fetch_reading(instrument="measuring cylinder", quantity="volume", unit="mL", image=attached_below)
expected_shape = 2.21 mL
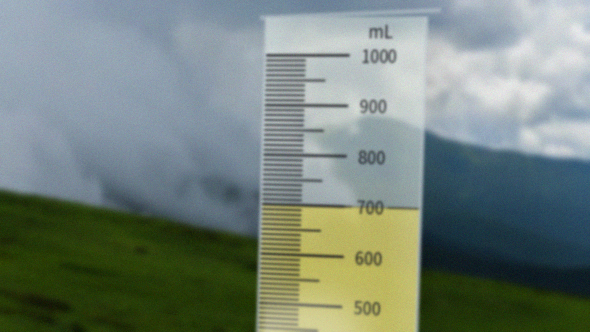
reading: 700 mL
